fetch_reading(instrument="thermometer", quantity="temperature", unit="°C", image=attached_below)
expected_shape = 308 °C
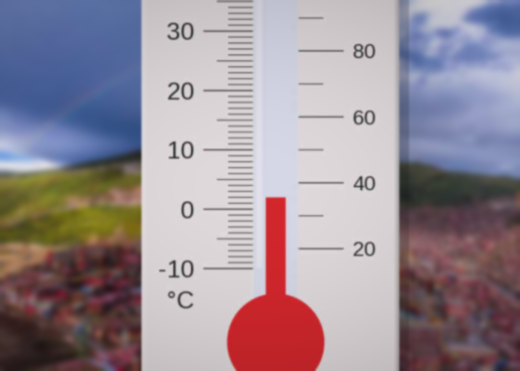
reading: 2 °C
